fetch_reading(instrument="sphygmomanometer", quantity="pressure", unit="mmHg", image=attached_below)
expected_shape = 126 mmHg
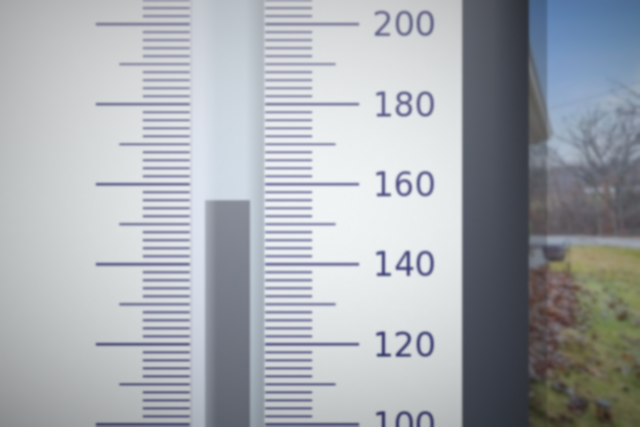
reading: 156 mmHg
